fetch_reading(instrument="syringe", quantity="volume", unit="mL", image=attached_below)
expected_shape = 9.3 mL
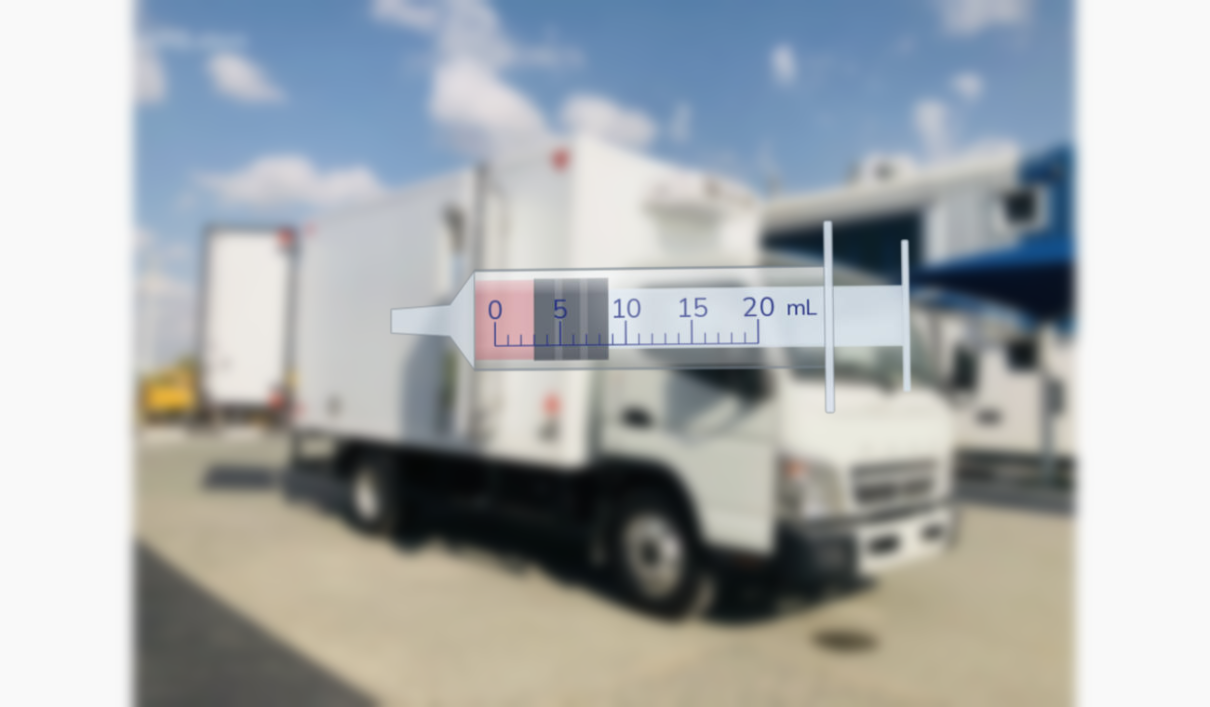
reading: 3 mL
